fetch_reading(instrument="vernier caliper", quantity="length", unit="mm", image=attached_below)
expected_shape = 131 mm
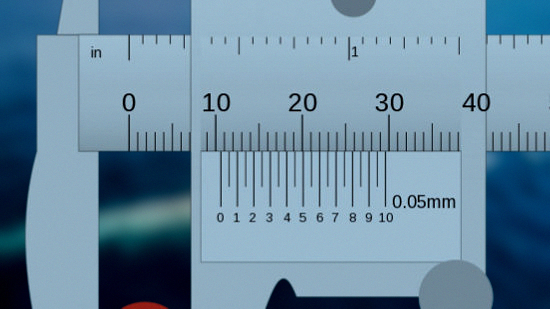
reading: 10.6 mm
